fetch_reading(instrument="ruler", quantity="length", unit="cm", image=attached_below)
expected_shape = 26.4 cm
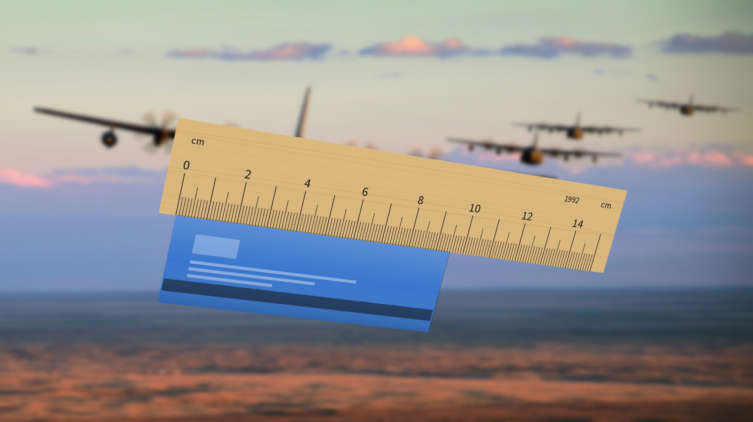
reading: 9.5 cm
